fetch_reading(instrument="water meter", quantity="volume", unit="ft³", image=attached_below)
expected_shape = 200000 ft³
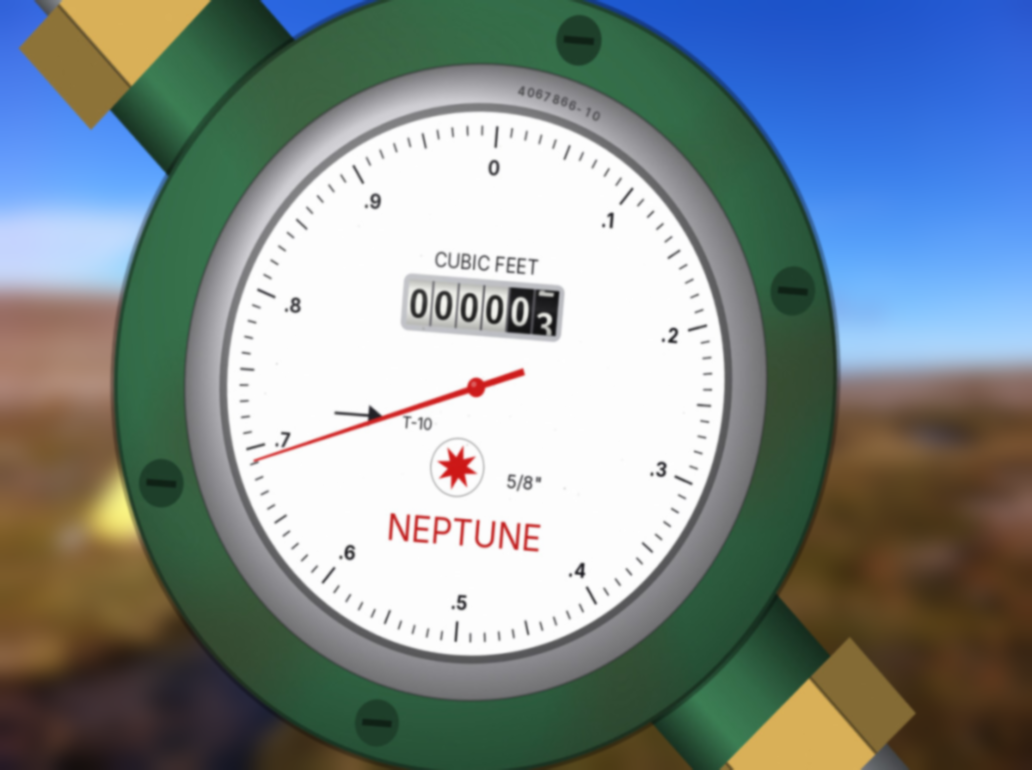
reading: 2.69 ft³
